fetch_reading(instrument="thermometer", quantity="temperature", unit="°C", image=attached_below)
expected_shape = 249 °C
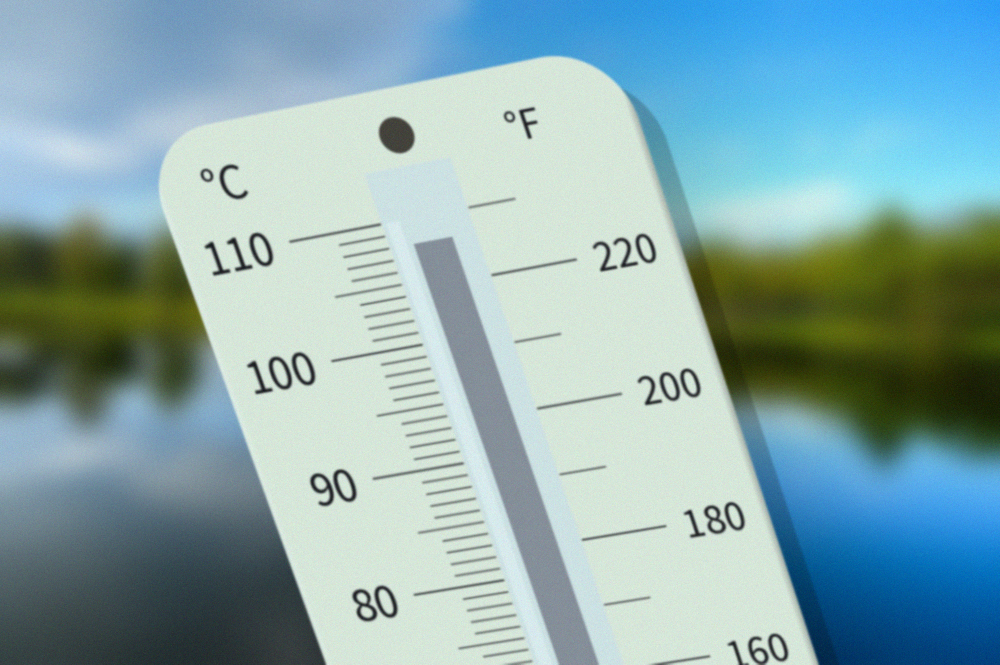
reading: 108 °C
